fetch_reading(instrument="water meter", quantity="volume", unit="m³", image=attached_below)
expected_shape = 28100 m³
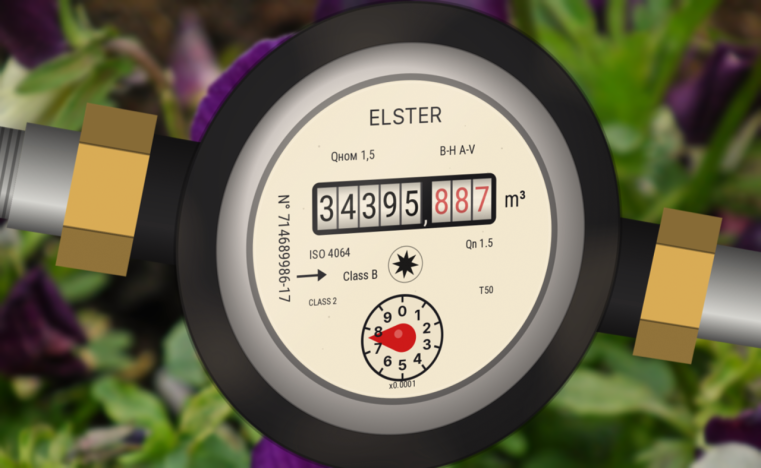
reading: 34395.8877 m³
